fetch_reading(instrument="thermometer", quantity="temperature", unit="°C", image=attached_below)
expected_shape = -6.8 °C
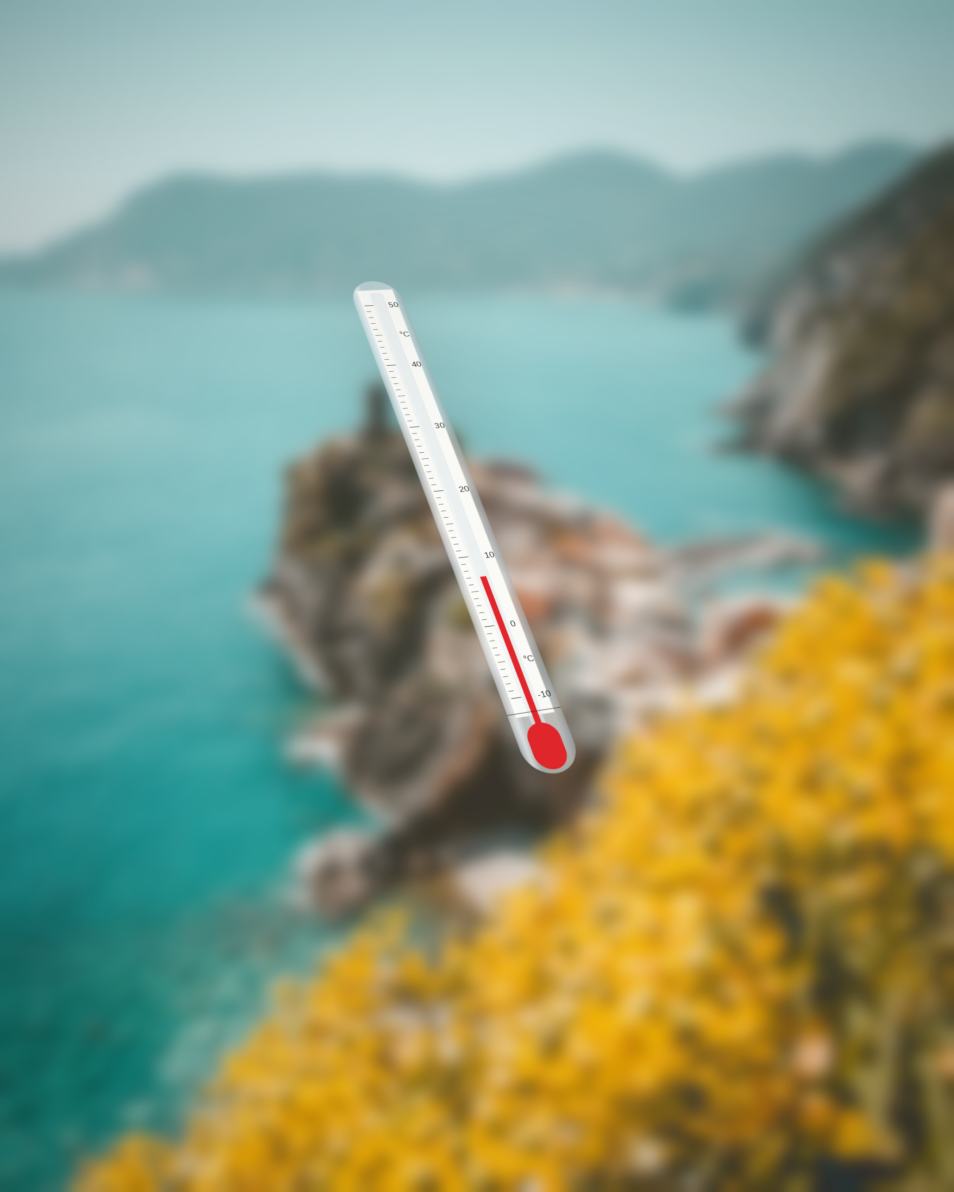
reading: 7 °C
